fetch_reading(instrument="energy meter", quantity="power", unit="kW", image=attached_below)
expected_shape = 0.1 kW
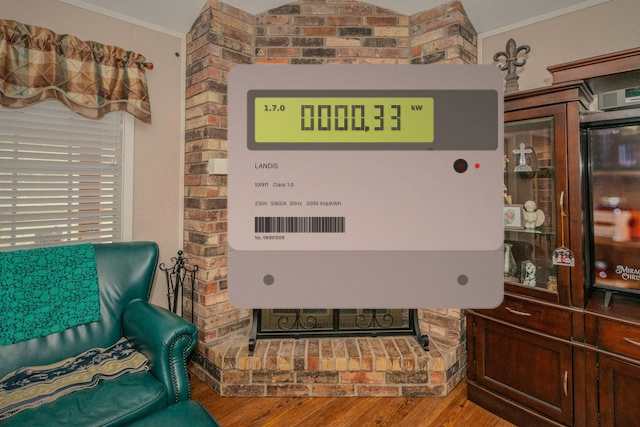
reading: 0.33 kW
